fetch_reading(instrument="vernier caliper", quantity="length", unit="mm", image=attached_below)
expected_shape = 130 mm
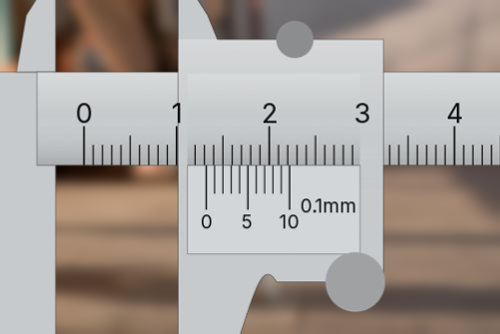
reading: 13.2 mm
